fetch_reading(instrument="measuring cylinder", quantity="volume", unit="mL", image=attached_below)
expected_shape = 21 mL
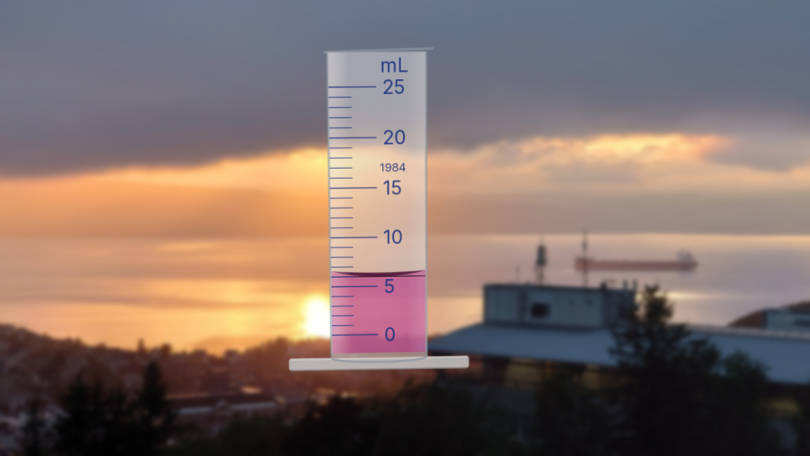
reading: 6 mL
